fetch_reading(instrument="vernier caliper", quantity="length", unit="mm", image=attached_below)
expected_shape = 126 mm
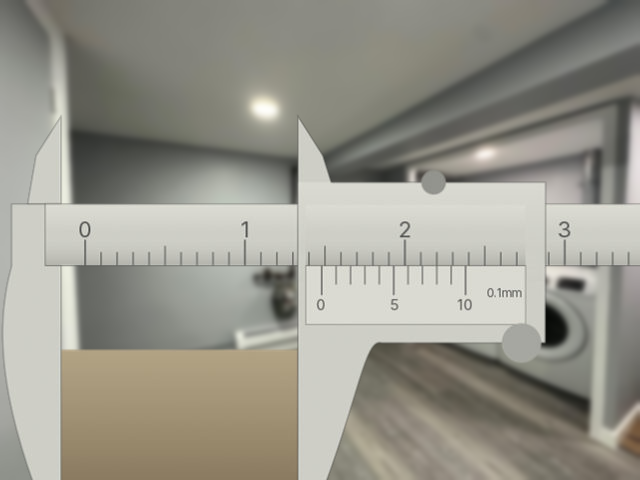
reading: 14.8 mm
